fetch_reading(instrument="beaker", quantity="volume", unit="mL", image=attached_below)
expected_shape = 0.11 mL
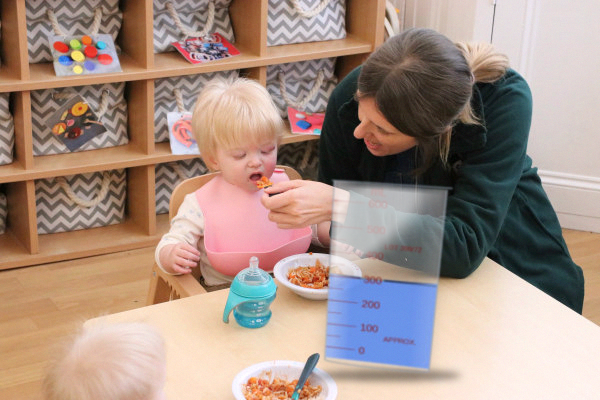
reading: 300 mL
